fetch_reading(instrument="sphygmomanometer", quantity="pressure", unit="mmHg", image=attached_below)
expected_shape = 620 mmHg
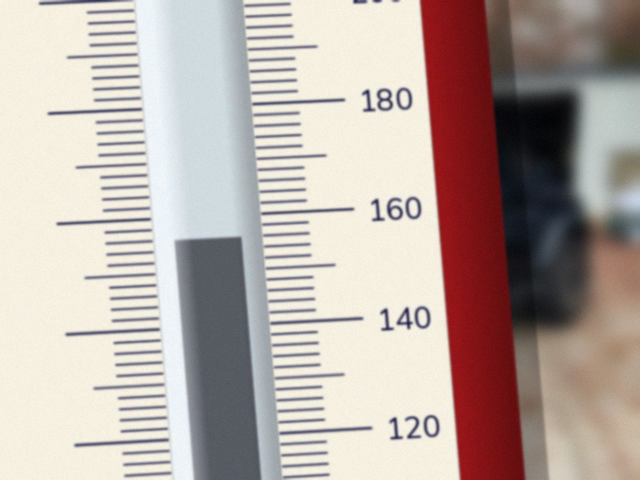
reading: 156 mmHg
